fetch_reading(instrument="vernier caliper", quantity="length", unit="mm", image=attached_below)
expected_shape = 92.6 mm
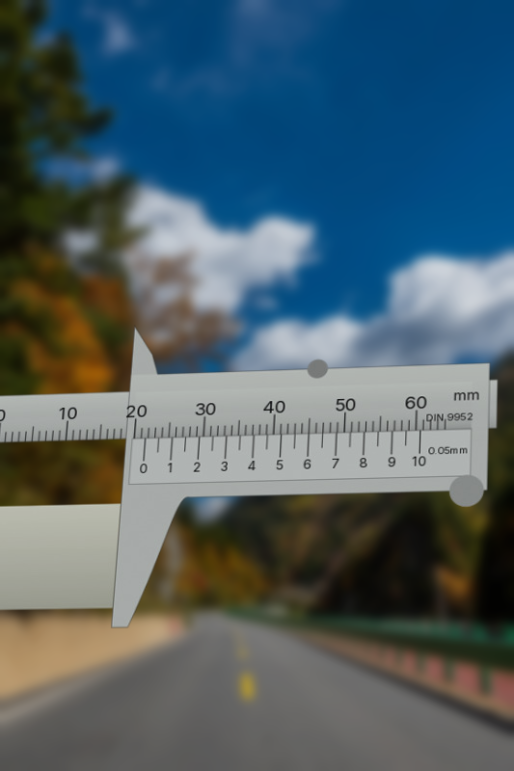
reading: 21.6 mm
